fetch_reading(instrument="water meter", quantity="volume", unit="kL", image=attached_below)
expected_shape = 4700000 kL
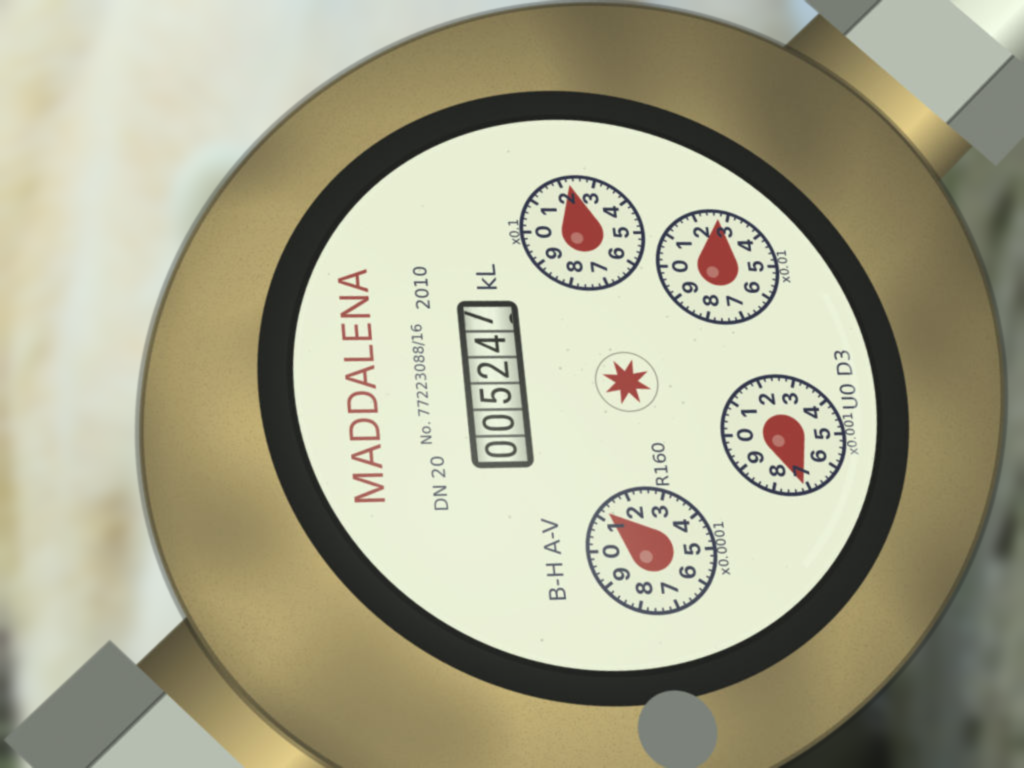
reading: 5247.2271 kL
